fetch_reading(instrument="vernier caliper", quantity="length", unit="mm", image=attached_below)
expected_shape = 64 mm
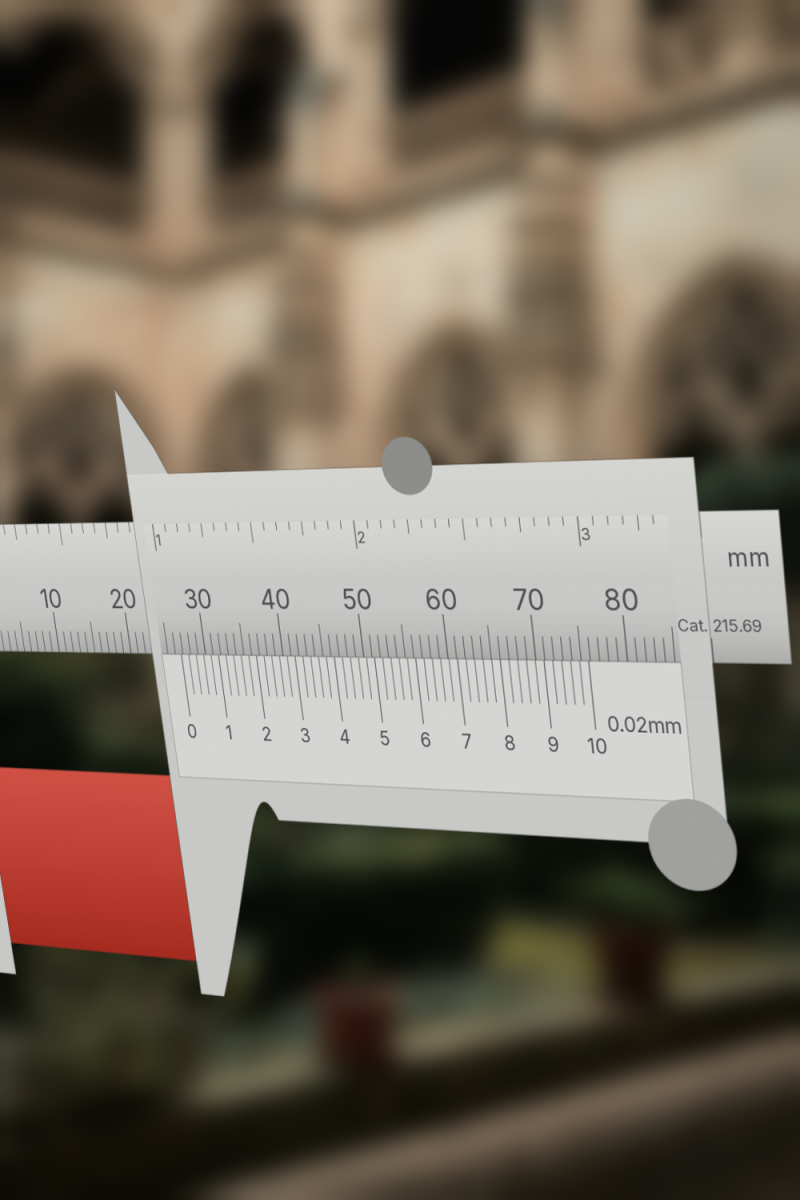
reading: 26.8 mm
